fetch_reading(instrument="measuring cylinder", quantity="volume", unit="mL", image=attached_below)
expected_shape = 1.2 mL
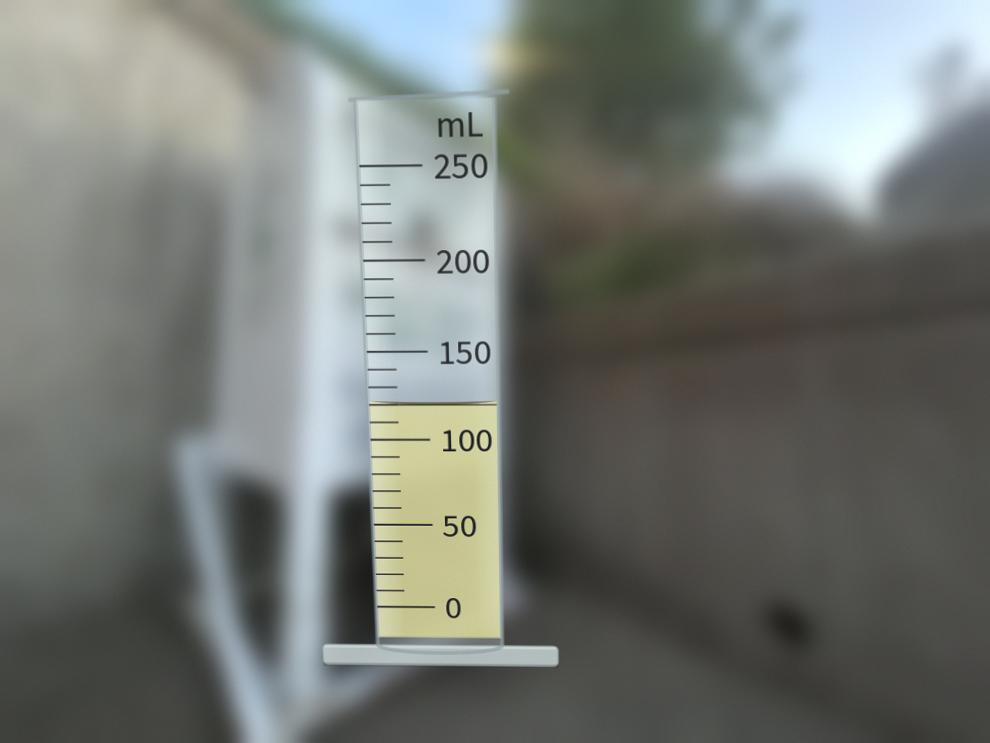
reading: 120 mL
